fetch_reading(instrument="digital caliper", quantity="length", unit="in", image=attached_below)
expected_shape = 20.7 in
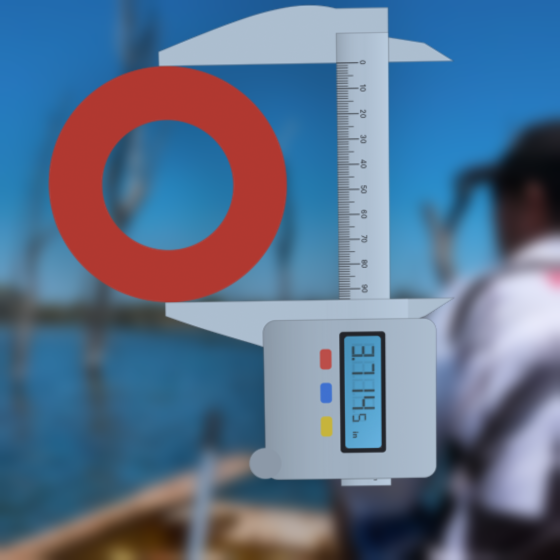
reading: 3.7145 in
